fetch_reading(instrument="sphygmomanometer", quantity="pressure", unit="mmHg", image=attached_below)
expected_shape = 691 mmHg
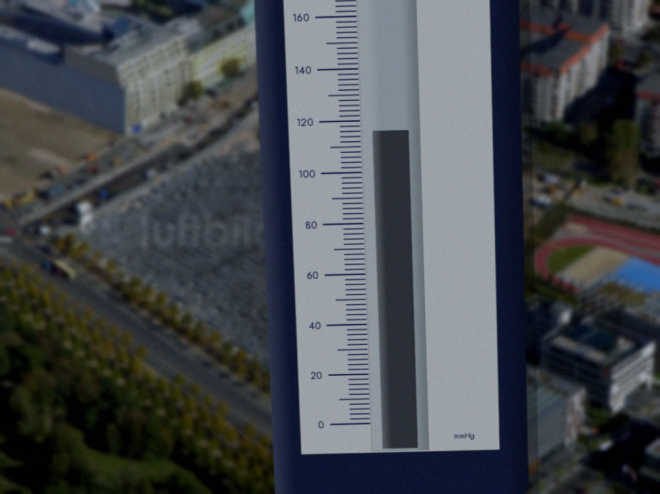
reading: 116 mmHg
